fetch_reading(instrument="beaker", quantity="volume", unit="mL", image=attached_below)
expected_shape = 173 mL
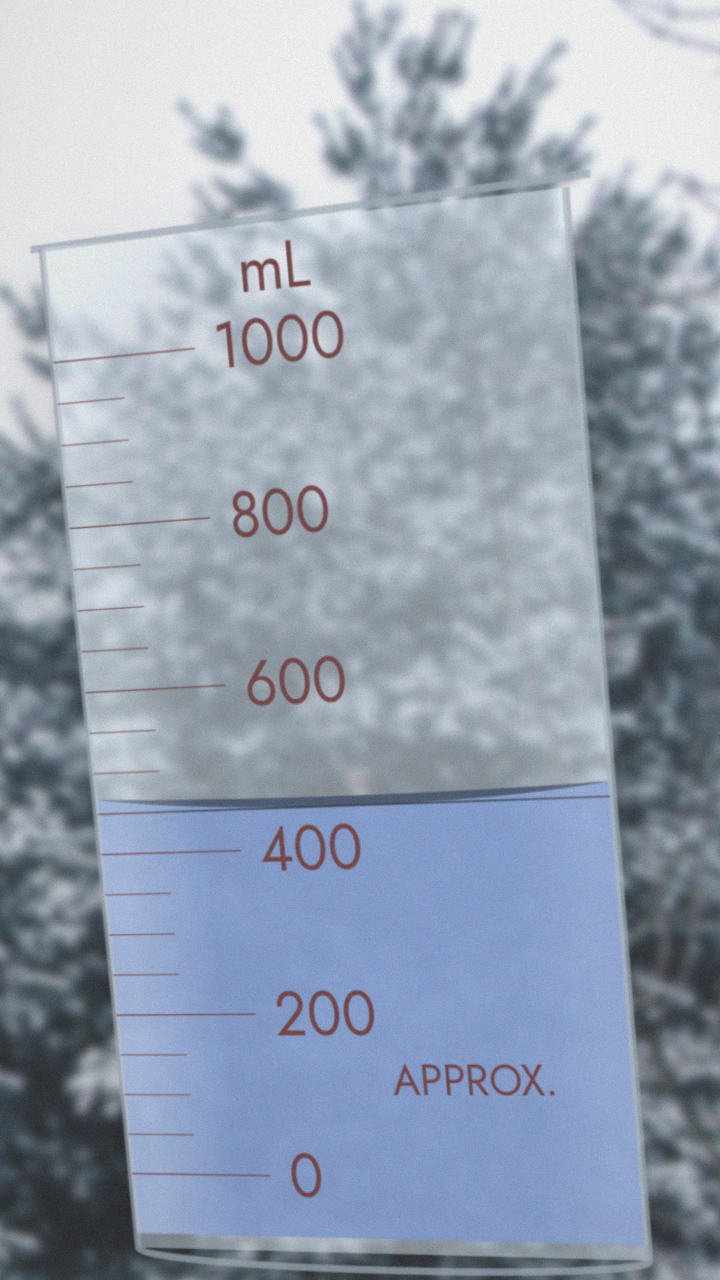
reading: 450 mL
